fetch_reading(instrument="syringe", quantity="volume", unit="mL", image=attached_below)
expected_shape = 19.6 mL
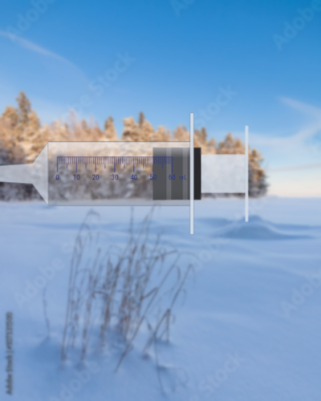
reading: 50 mL
